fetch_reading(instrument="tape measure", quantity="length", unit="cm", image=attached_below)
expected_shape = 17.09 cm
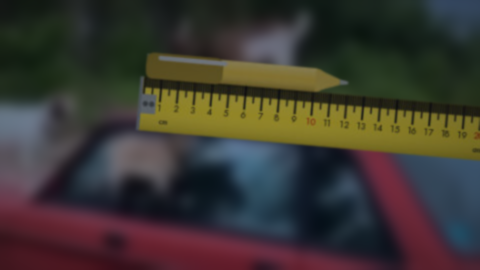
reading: 12 cm
